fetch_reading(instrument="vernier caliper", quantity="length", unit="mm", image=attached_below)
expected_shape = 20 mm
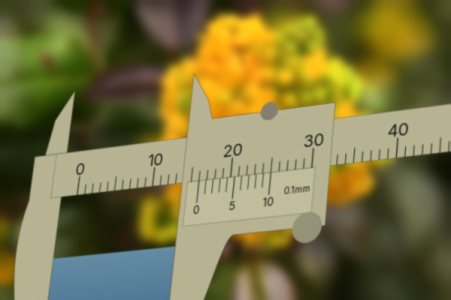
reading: 16.0 mm
